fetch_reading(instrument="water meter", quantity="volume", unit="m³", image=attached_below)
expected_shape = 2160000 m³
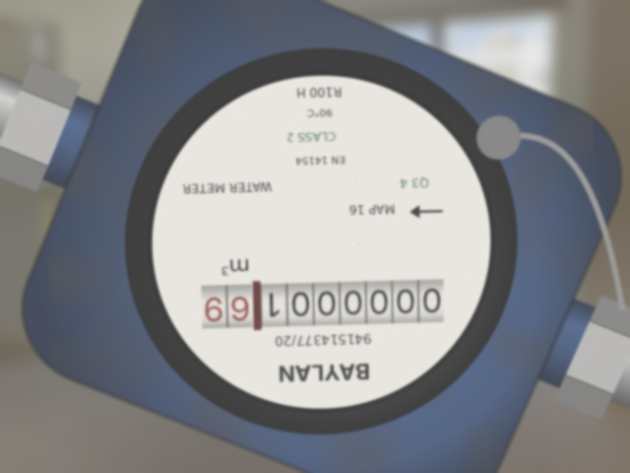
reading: 1.69 m³
